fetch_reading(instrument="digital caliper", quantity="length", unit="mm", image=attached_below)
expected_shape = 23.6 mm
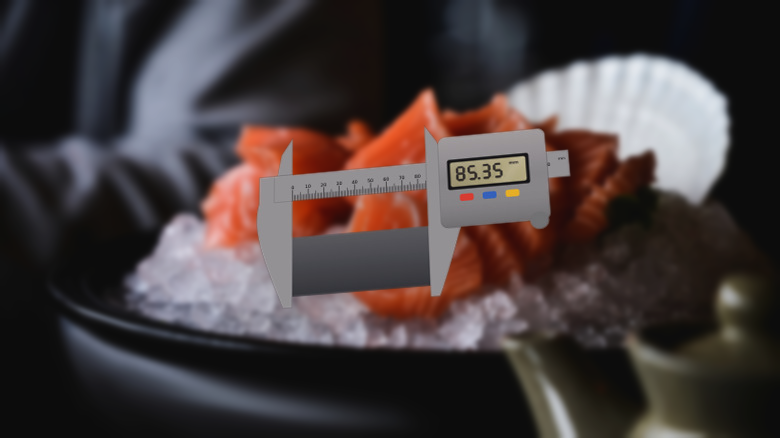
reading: 85.35 mm
